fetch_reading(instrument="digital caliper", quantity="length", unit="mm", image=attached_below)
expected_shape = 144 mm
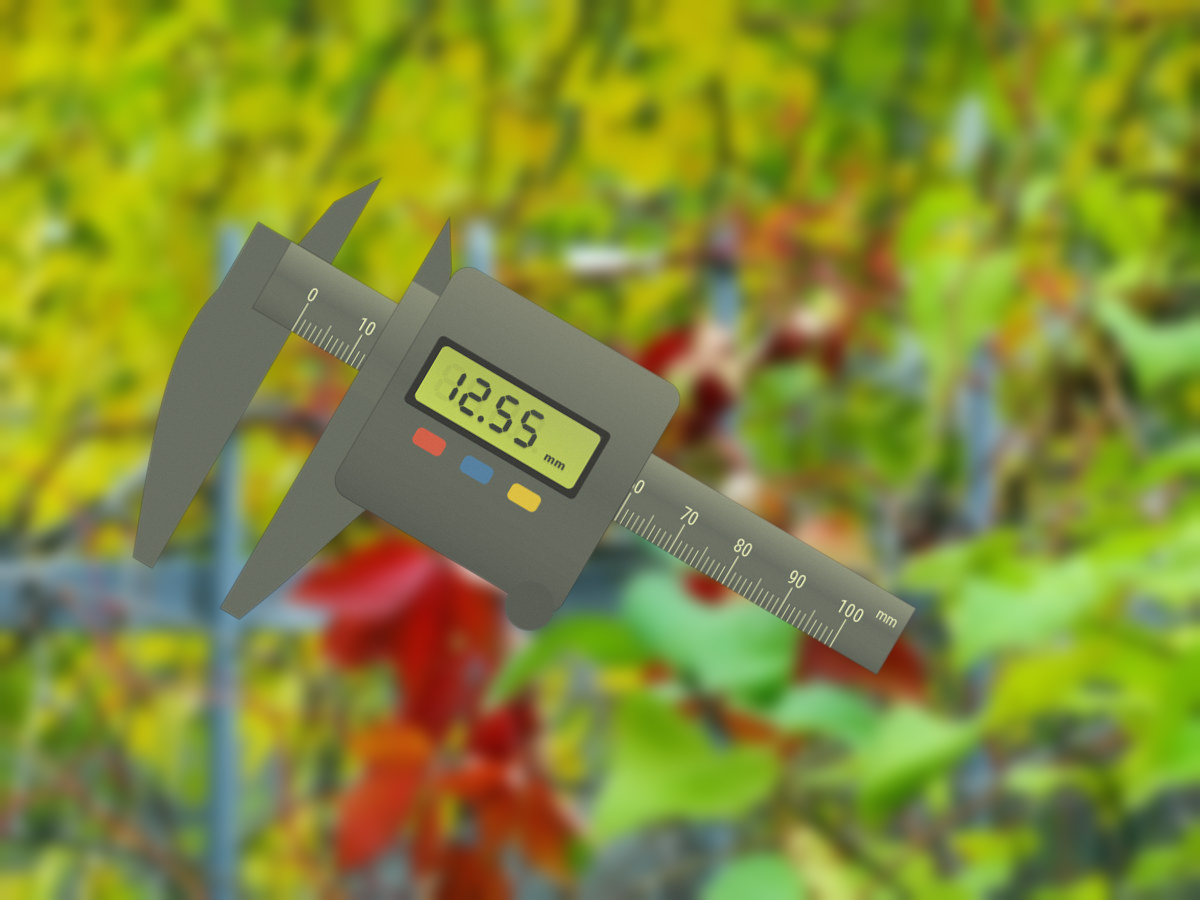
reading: 12.55 mm
